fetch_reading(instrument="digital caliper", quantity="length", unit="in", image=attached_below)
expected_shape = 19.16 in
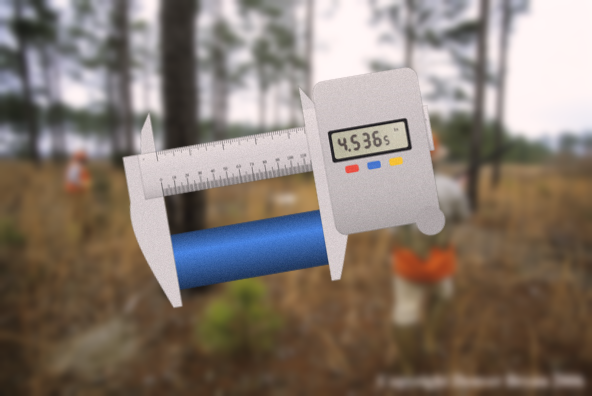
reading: 4.5365 in
